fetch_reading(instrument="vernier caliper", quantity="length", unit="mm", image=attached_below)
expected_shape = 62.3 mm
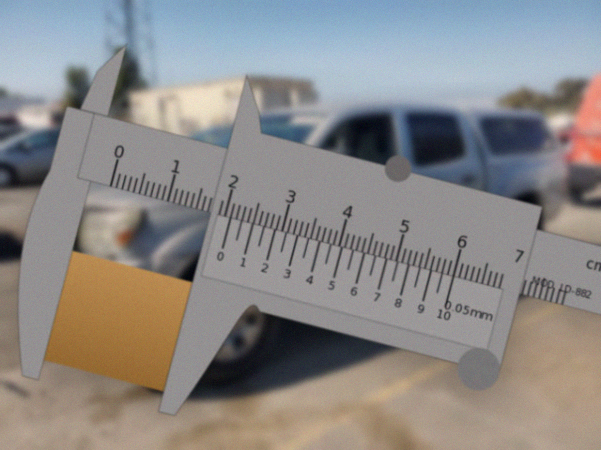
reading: 21.0 mm
